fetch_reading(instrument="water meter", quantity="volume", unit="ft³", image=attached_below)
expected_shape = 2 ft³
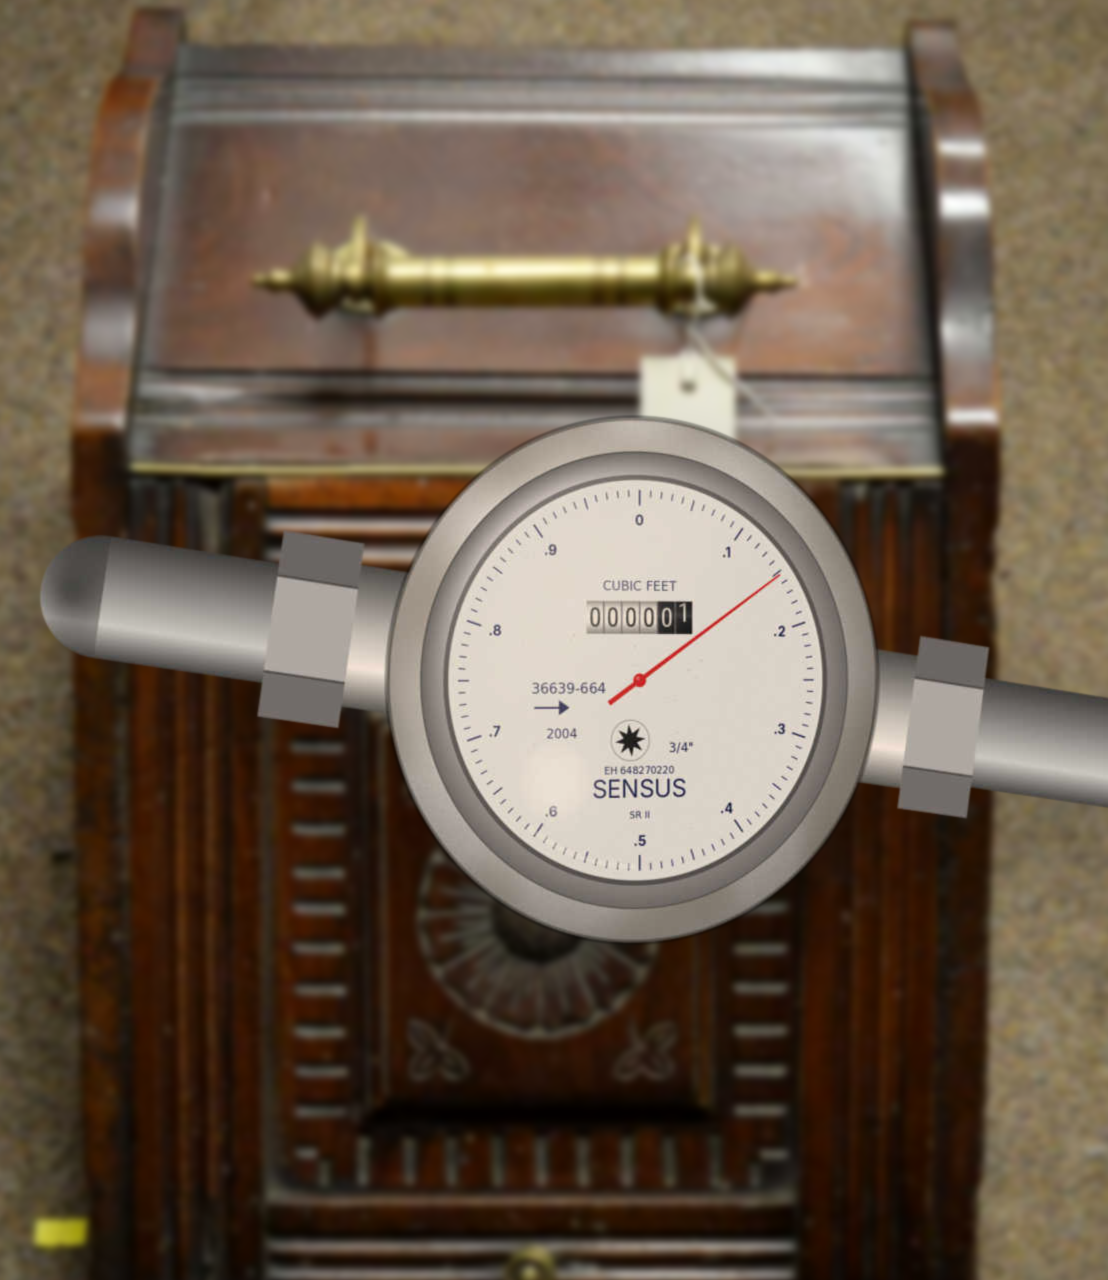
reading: 1.15 ft³
